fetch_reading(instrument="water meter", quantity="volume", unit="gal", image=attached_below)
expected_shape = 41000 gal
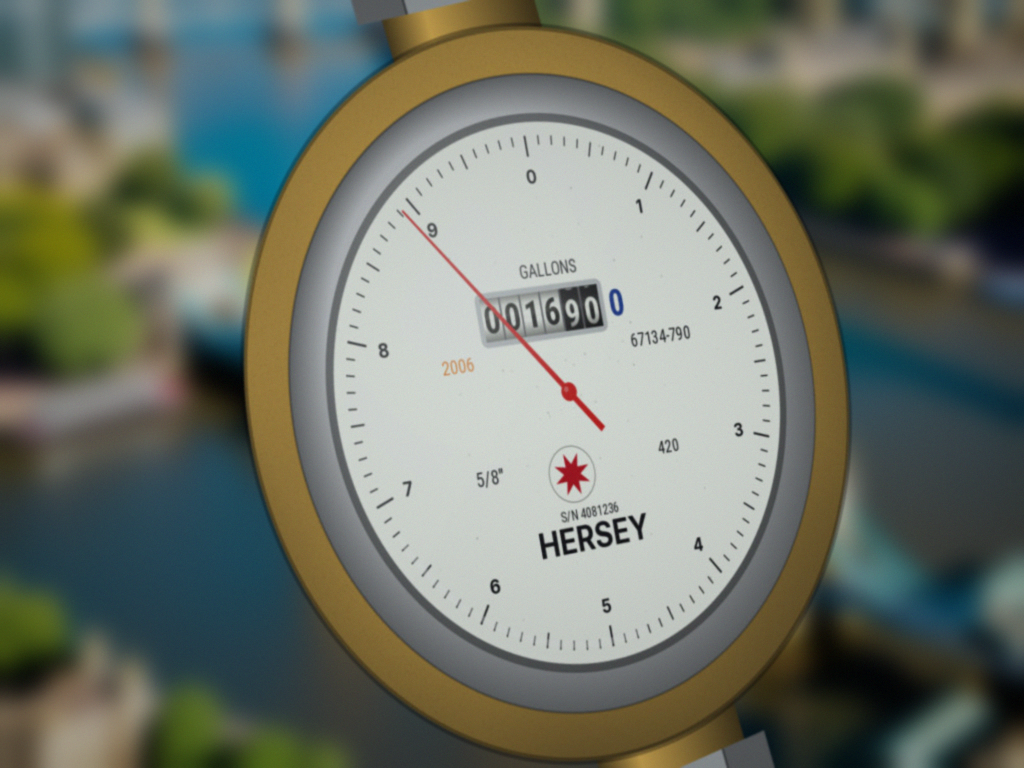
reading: 16898.9 gal
